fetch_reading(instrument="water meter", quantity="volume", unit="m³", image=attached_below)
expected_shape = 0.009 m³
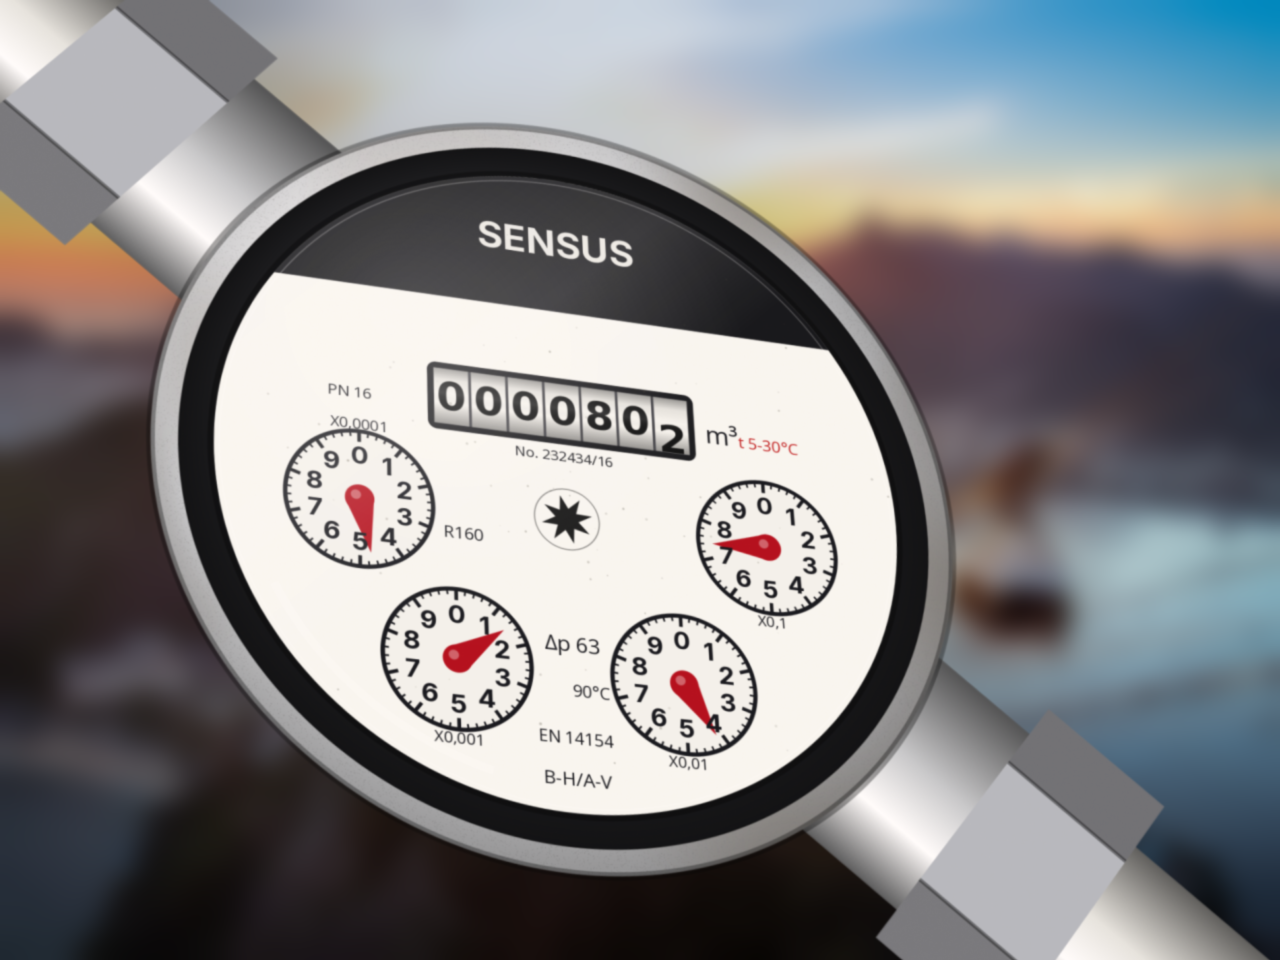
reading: 801.7414 m³
